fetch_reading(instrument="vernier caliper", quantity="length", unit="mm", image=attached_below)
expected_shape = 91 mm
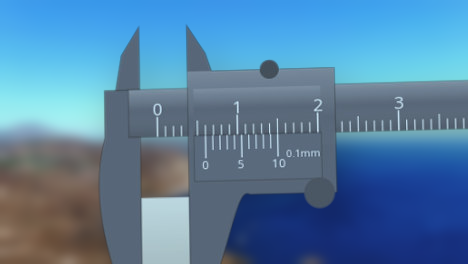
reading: 6.0 mm
